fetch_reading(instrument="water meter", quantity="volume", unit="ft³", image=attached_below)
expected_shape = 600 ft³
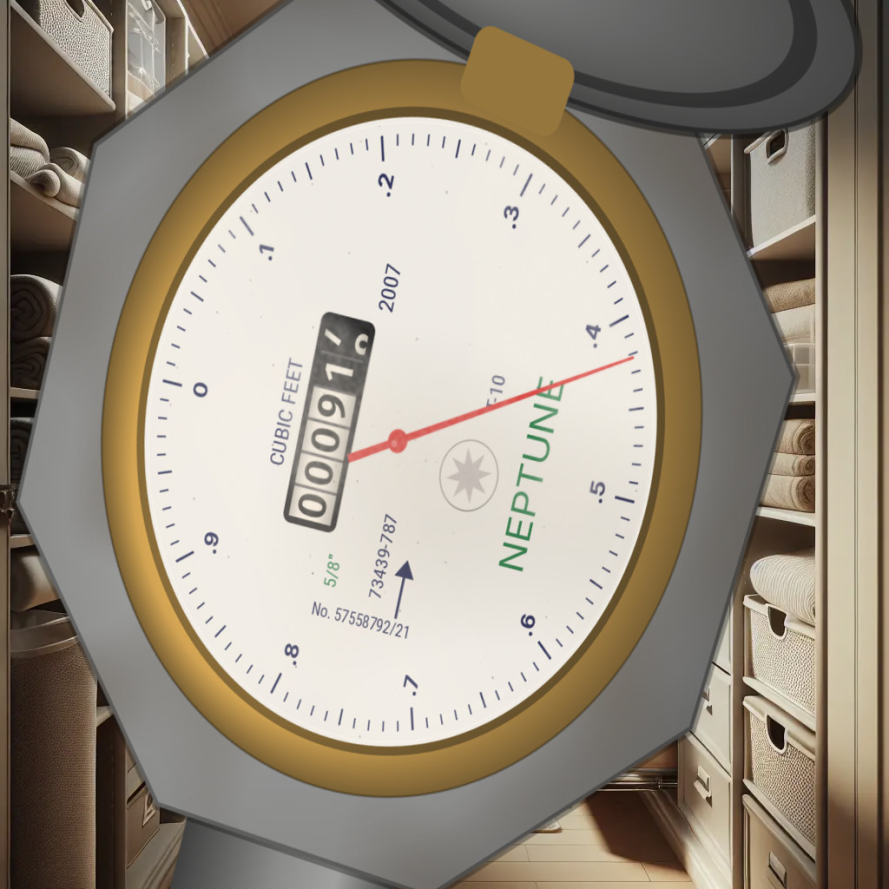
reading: 917.42 ft³
